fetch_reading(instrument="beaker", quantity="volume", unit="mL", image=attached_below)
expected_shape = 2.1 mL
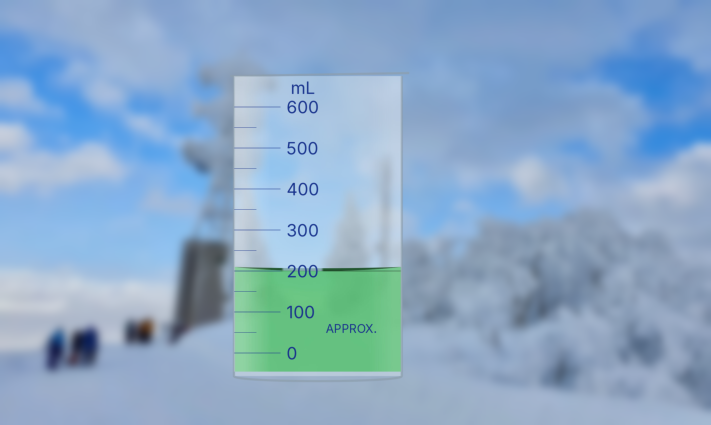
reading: 200 mL
